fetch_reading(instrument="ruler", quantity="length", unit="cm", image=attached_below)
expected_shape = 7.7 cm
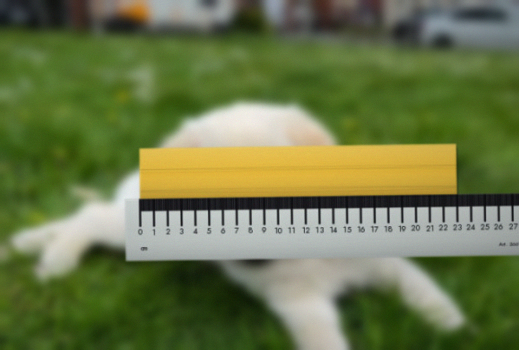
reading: 23 cm
